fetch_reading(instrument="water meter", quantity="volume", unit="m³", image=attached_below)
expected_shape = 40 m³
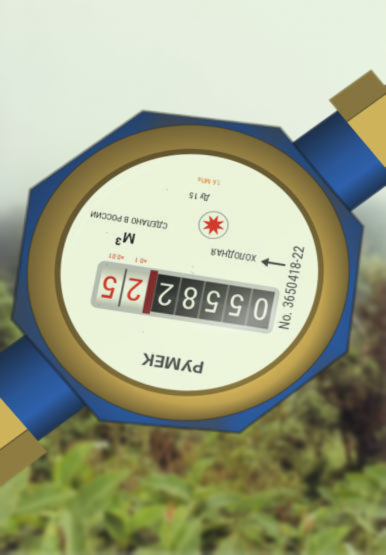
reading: 5582.25 m³
